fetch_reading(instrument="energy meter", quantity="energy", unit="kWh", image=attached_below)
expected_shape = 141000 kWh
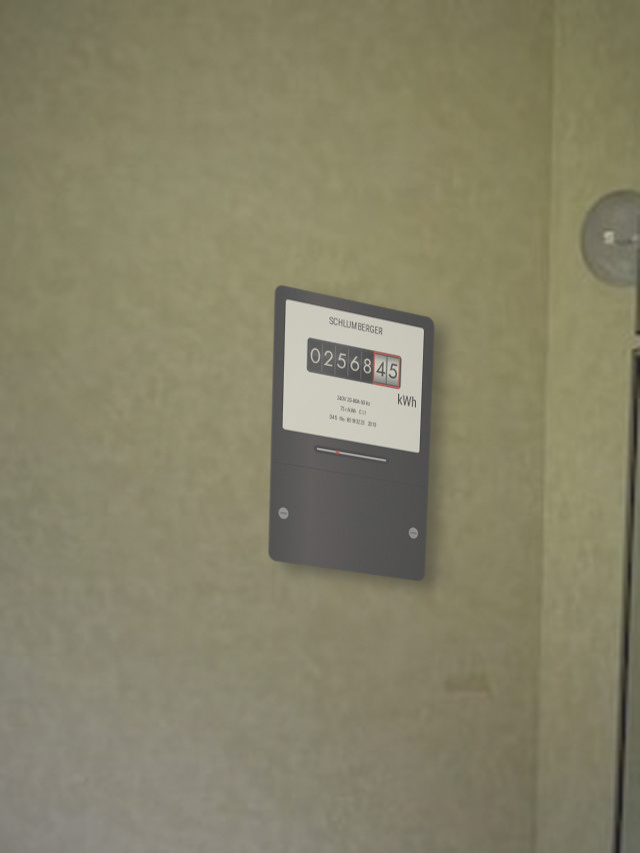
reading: 2568.45 kWh
